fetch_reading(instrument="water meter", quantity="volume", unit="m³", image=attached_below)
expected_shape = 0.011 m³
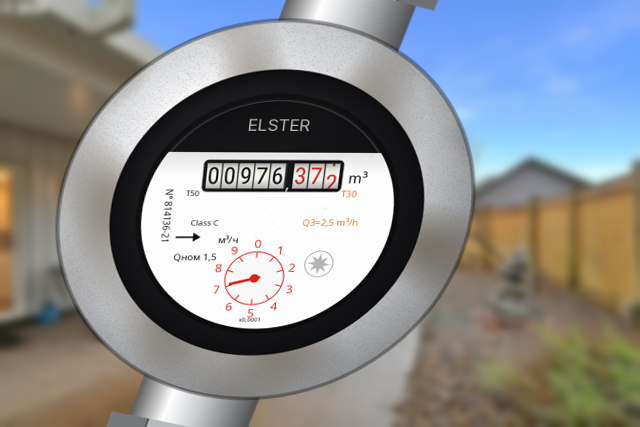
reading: 976.3717 m³
